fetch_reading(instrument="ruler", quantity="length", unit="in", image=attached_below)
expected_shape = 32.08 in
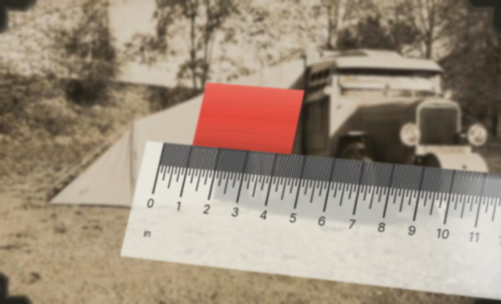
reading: 3.5 in
